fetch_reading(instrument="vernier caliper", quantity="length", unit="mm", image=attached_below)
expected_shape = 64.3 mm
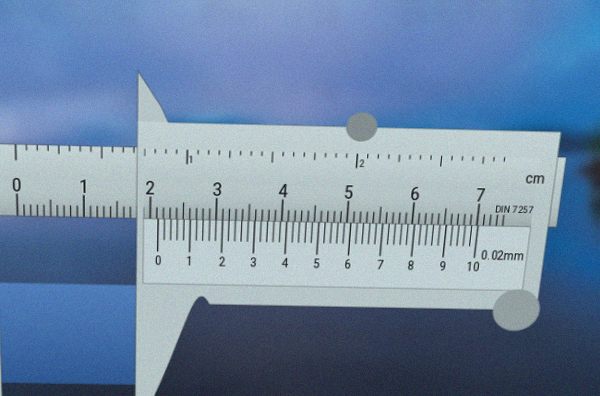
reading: 21.2 mm
